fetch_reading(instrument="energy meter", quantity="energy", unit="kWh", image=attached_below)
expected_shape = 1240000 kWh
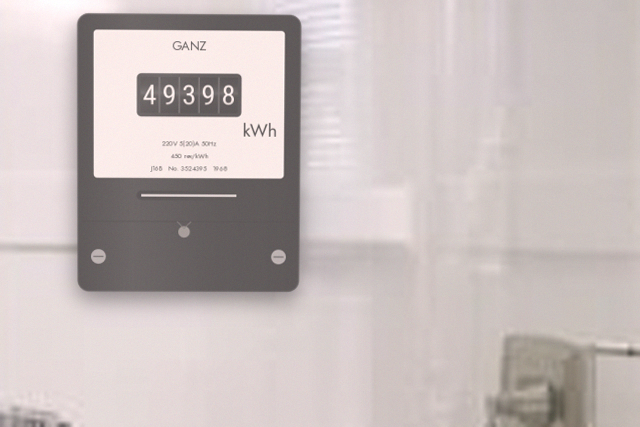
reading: 49398 kWh
